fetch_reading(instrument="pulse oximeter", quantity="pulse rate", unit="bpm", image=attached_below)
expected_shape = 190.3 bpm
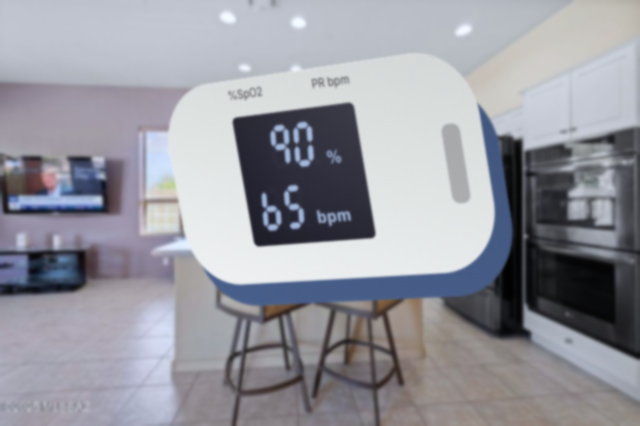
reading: 65 bpm
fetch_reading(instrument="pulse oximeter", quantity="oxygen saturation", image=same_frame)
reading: 90 %
